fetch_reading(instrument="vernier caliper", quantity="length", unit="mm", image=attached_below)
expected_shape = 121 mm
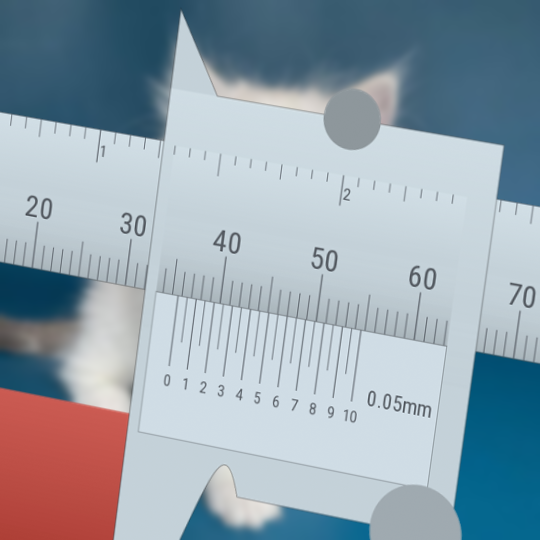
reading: 35.6 mm
